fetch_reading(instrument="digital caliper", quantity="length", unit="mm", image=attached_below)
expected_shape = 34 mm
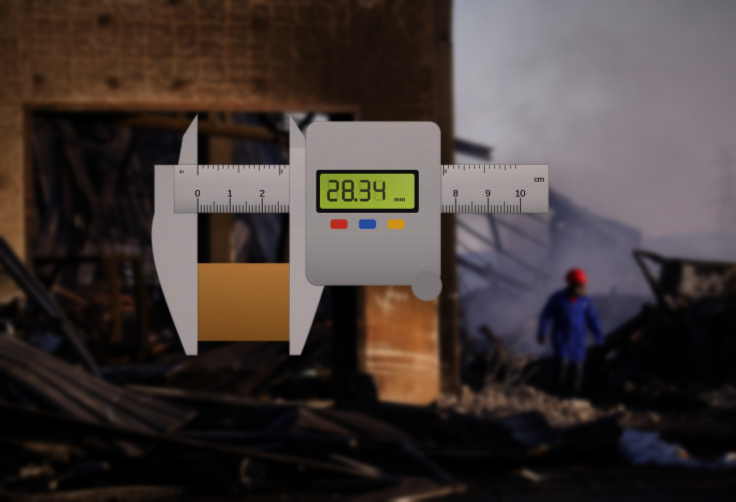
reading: 28.34 mm
